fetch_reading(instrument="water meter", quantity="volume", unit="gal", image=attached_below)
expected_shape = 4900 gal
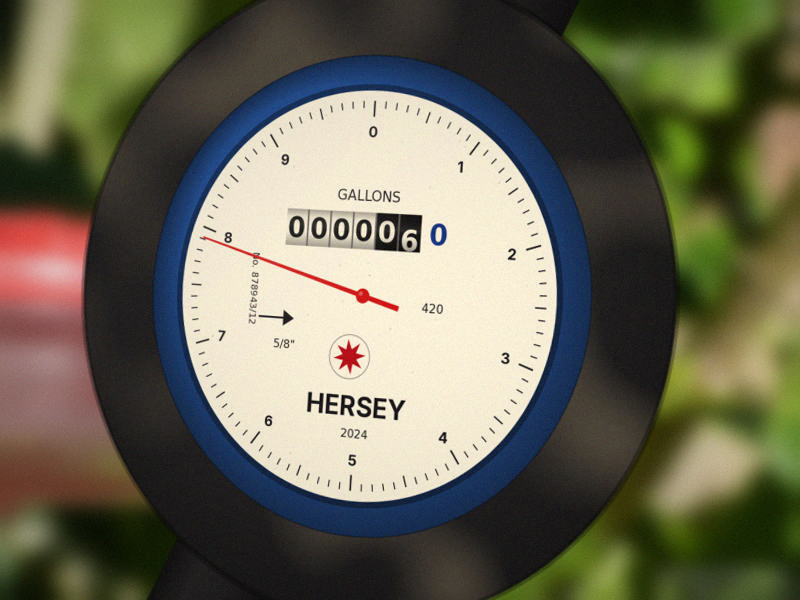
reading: 57.9 gal
